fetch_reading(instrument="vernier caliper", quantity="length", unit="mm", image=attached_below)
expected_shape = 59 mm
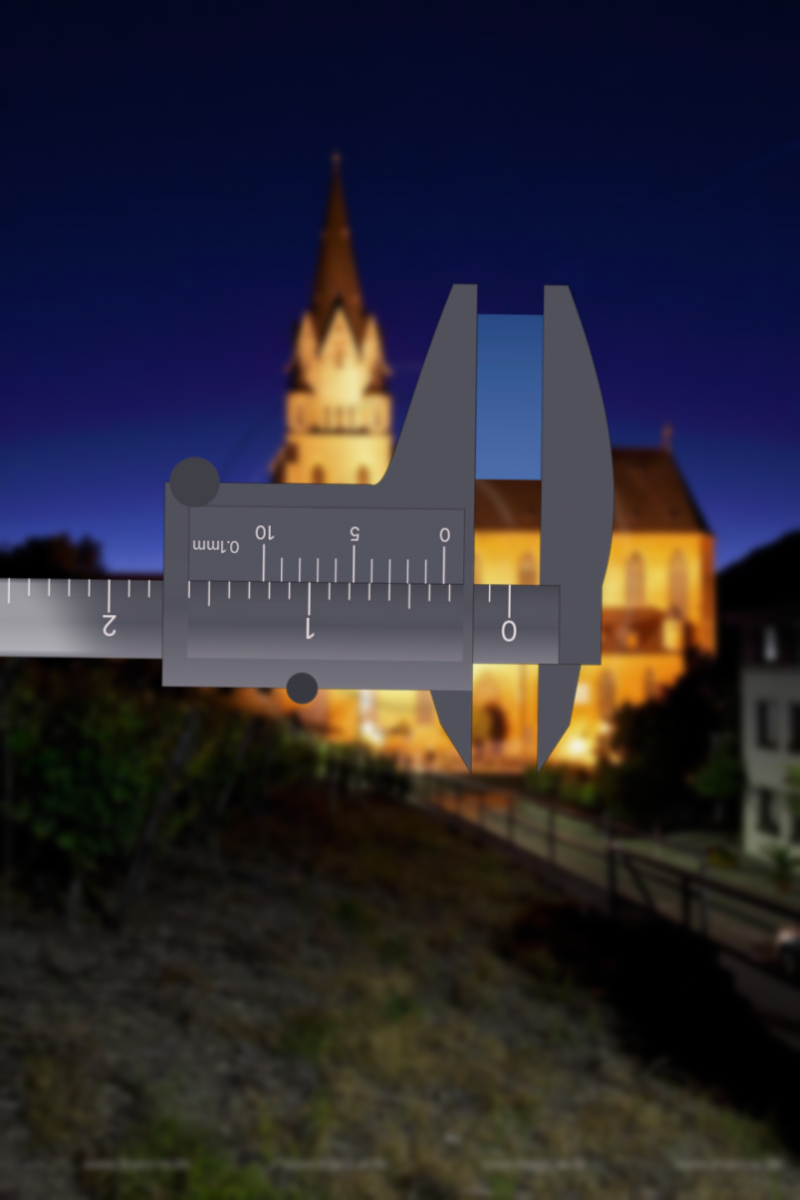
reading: 3.3 mm
